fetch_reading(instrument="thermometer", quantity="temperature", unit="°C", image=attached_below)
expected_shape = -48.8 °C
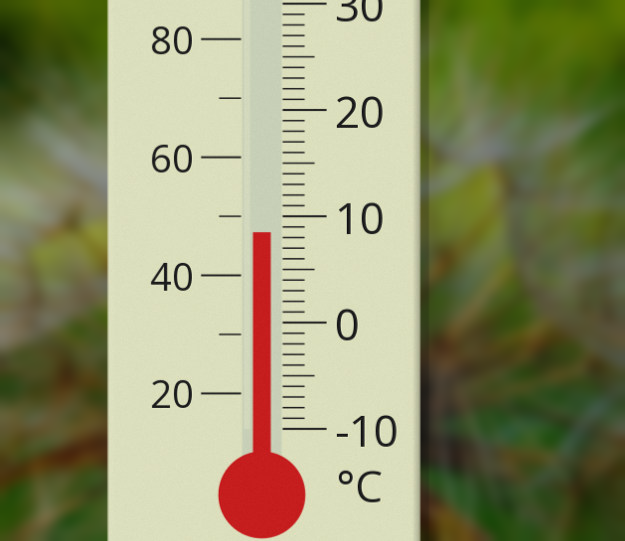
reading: 8.5 °C
